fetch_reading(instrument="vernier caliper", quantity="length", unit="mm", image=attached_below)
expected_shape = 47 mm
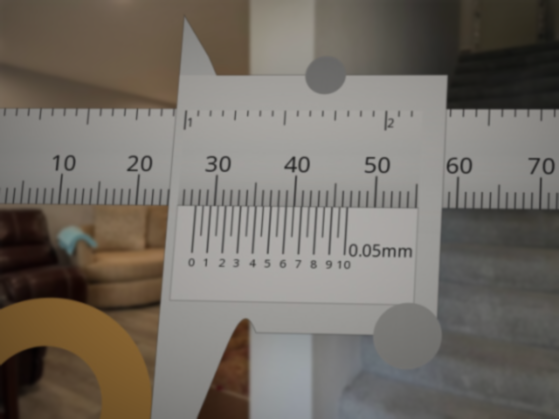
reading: 27.6 mm
